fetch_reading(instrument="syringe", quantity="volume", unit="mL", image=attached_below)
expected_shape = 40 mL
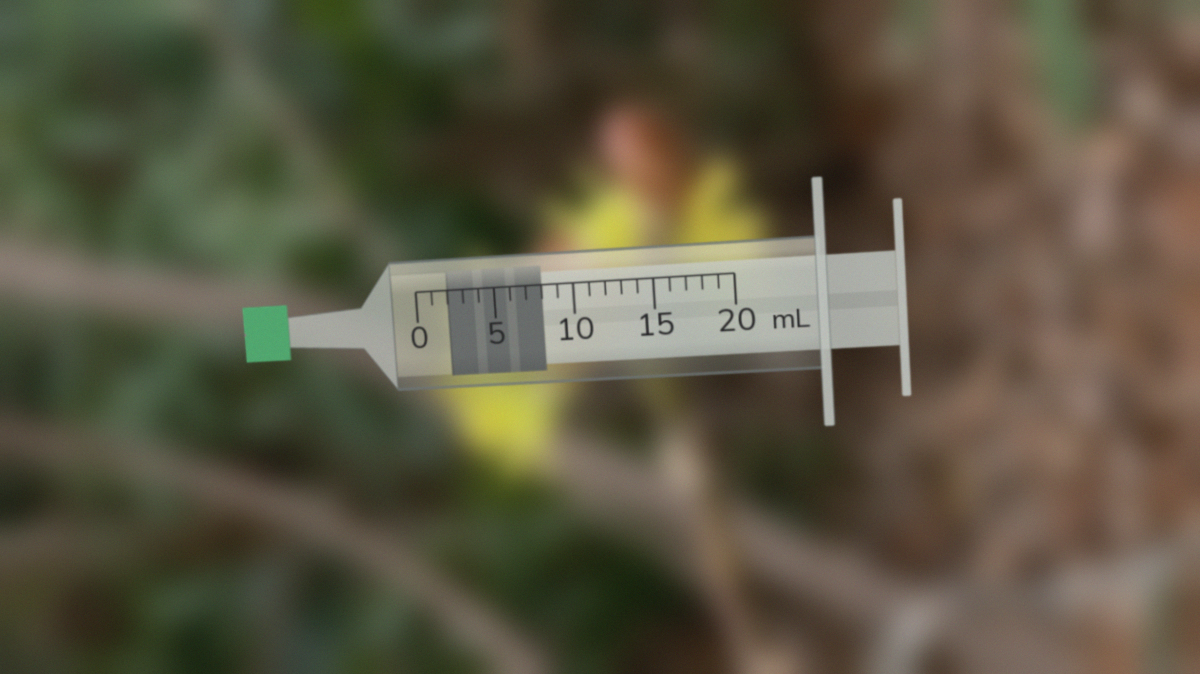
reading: 2 mL
